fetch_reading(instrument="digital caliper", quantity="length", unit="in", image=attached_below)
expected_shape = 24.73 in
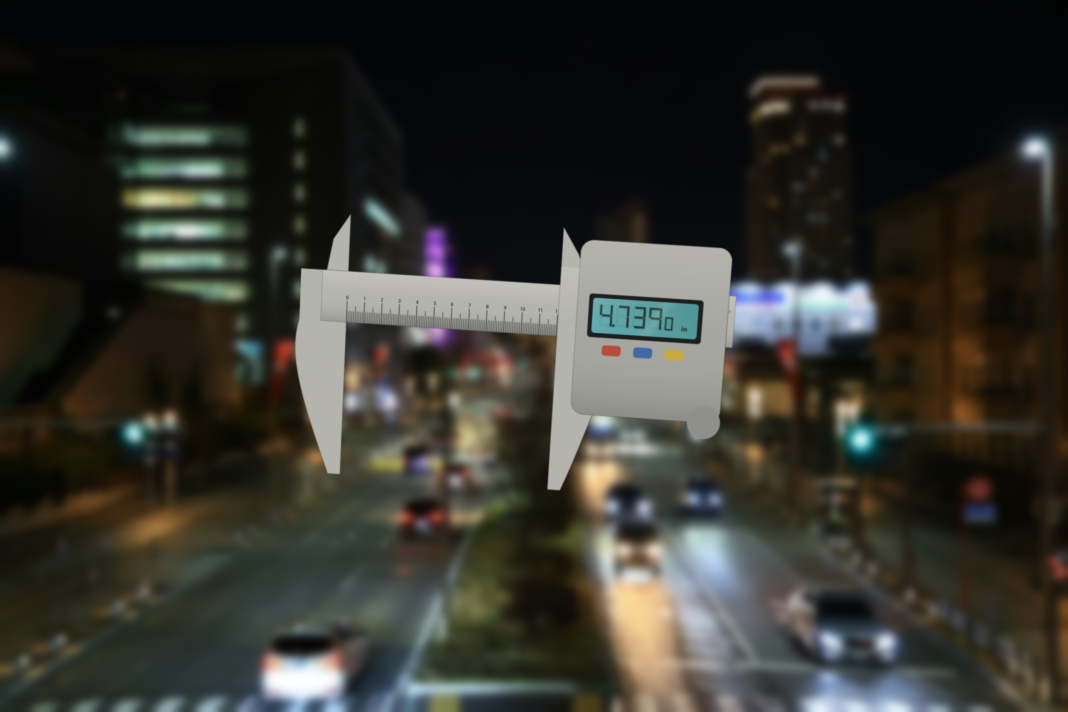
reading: 4.7390 in
